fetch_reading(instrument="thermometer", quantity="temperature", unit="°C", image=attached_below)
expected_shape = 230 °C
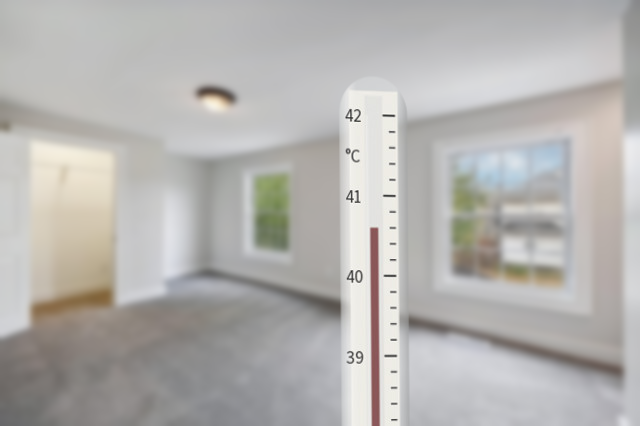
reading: 40.6 °C
